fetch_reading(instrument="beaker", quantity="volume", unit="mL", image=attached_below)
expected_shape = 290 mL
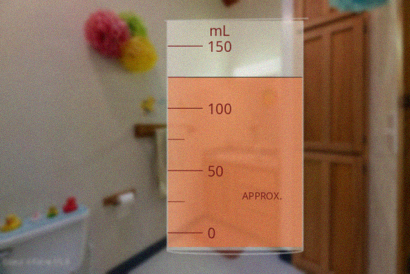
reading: 125 mL
